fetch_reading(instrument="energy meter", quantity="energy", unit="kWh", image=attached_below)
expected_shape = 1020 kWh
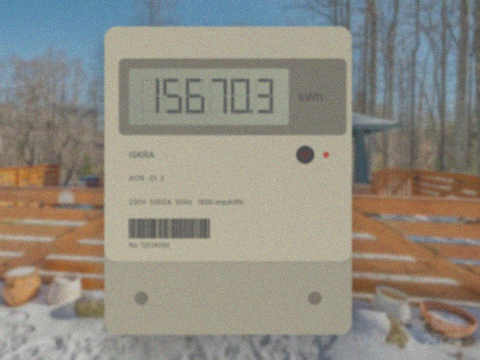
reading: 15670.3 kWh
